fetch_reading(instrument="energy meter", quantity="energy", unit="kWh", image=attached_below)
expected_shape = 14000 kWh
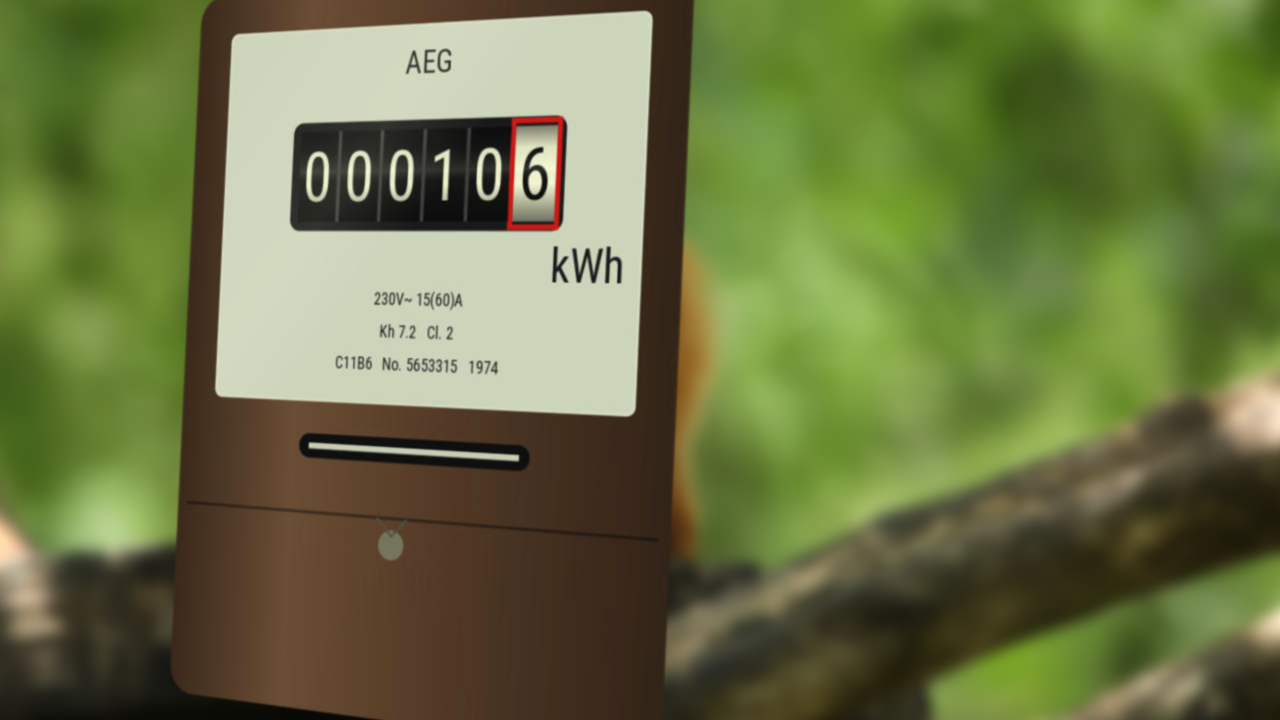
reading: 10.6 kWh
